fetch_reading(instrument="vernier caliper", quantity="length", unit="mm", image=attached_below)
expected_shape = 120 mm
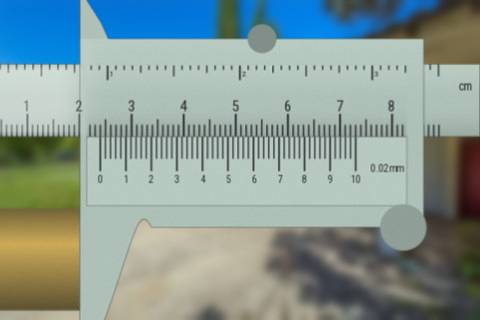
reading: 24.0 mm
